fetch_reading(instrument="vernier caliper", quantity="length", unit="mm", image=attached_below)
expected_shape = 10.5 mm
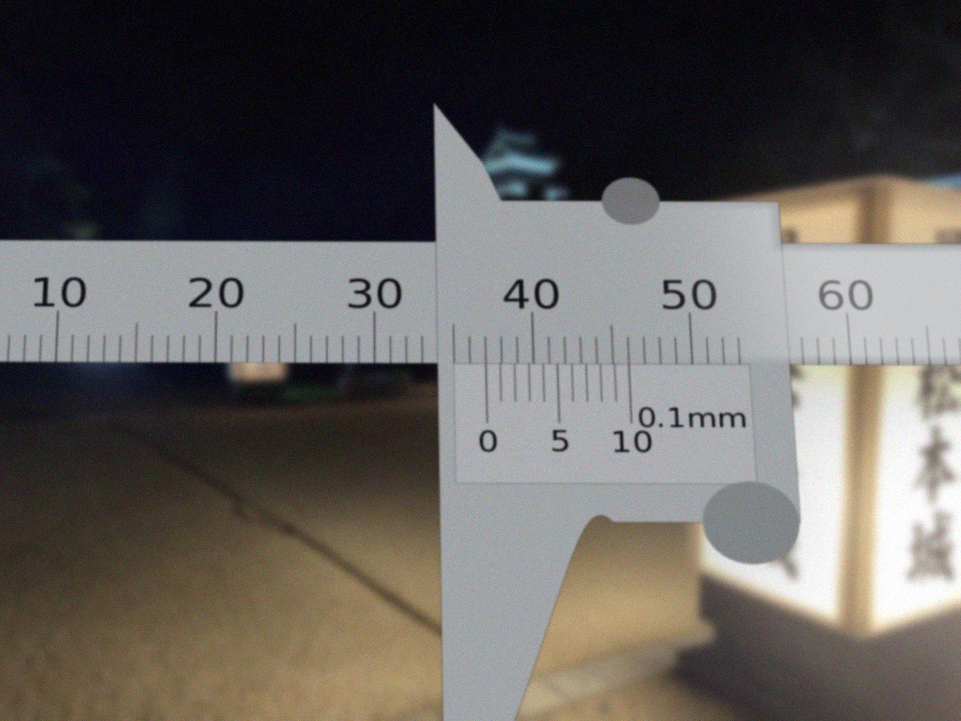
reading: 37.0 mm
